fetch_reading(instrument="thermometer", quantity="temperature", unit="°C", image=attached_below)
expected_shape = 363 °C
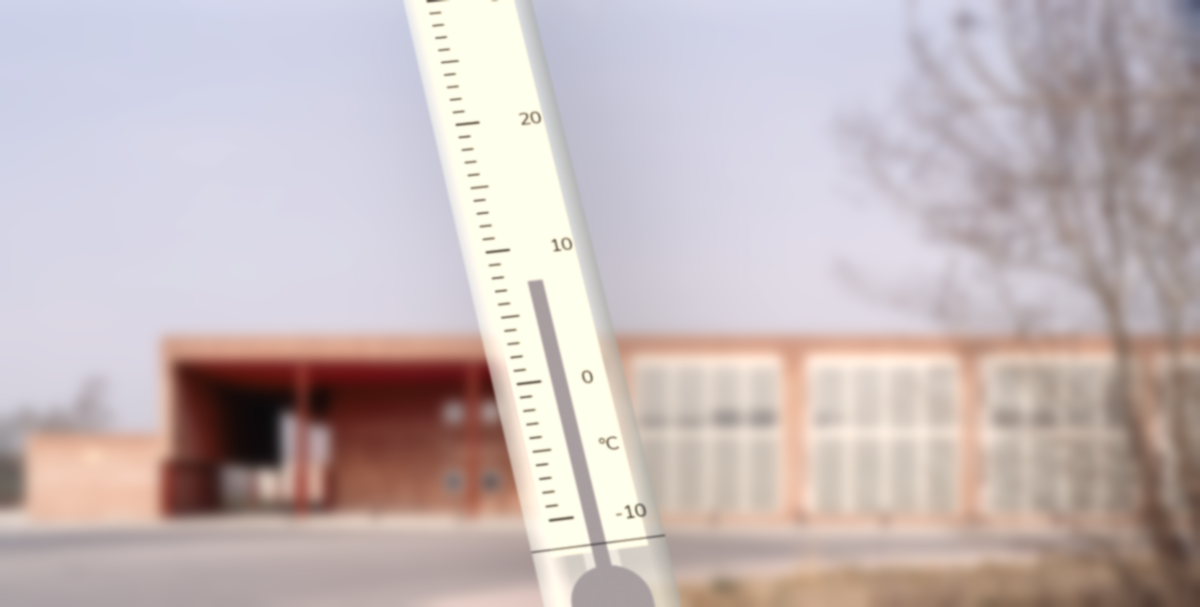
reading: 7.5 °C
